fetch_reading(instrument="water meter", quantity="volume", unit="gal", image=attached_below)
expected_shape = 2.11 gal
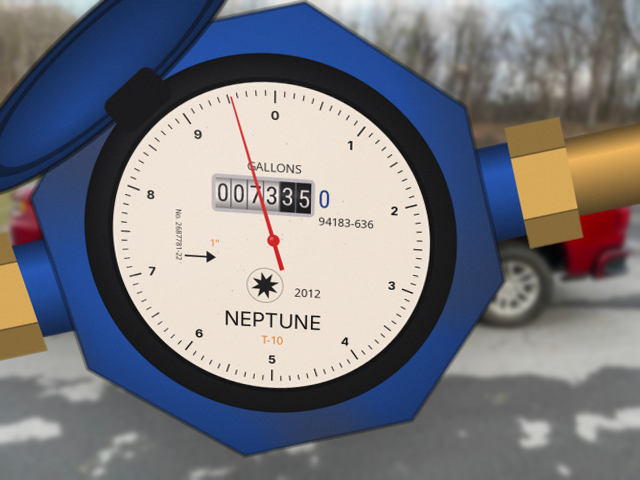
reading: 73349.5 gal
